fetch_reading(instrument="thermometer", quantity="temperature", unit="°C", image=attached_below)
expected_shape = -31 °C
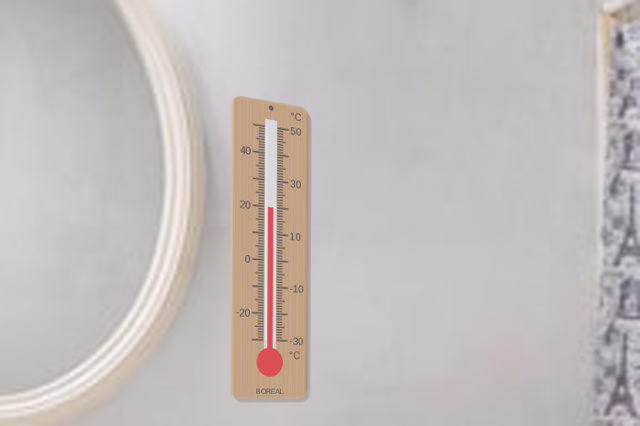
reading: 20 °C
